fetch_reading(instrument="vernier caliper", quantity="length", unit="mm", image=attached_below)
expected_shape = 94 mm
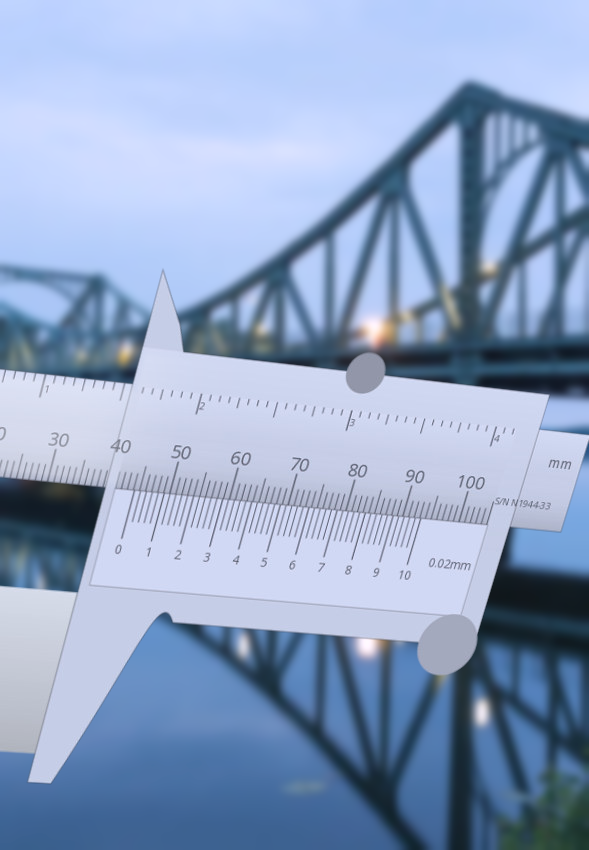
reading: 44.2 mm
